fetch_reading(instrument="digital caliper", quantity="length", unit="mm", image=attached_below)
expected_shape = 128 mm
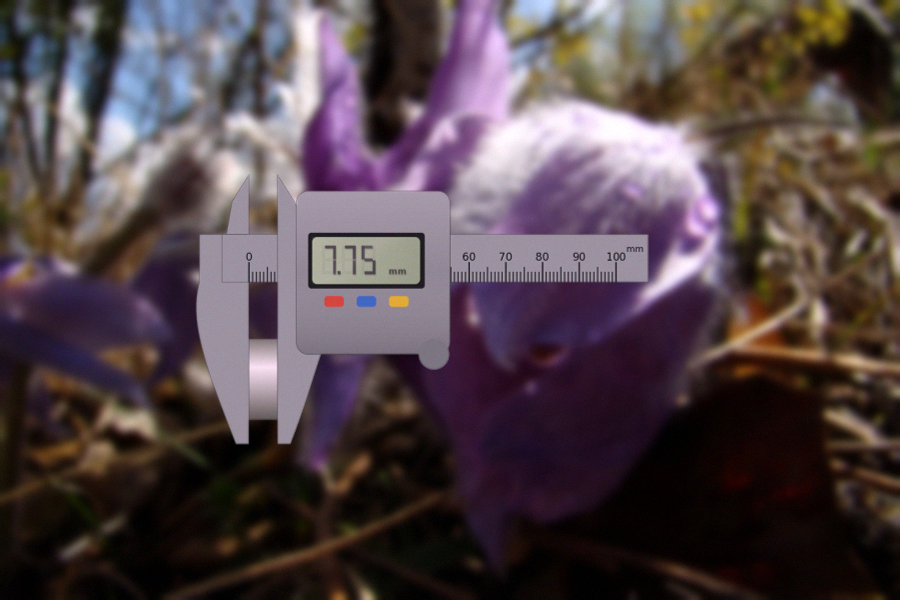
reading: 7.75 mm
